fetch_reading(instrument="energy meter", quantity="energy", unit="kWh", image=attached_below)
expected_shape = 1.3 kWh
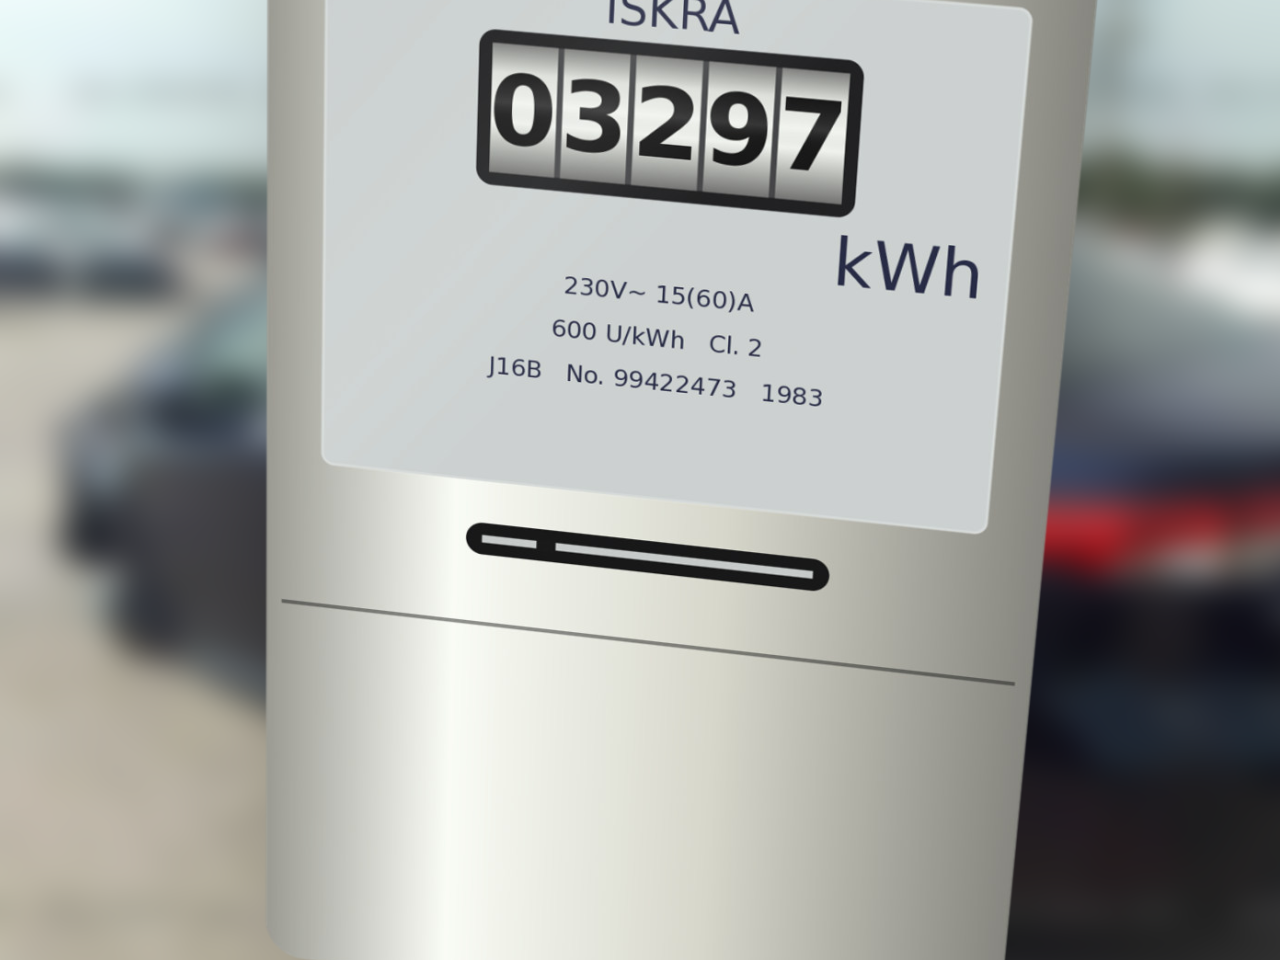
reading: 3297 kWh
